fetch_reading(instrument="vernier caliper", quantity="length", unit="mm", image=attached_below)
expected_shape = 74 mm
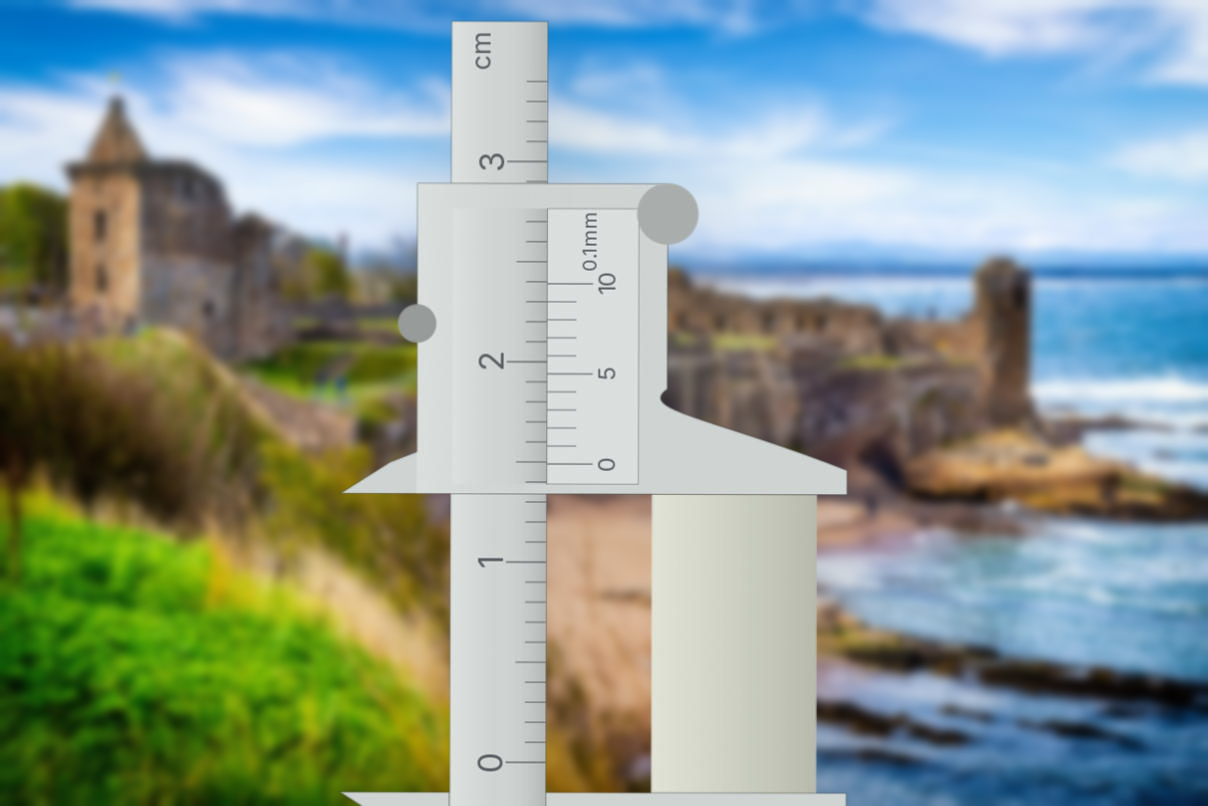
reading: 14.9 mm
